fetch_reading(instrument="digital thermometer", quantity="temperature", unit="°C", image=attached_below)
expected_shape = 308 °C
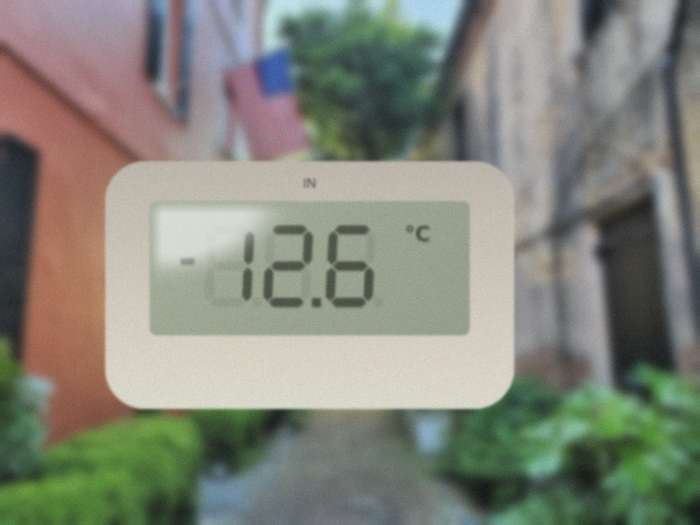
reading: -12.6 °C
